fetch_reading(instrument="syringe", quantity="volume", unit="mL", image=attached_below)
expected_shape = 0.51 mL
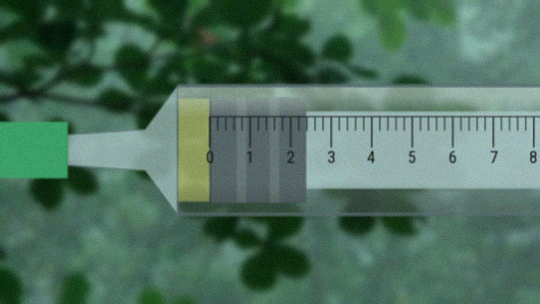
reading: 0 mL
